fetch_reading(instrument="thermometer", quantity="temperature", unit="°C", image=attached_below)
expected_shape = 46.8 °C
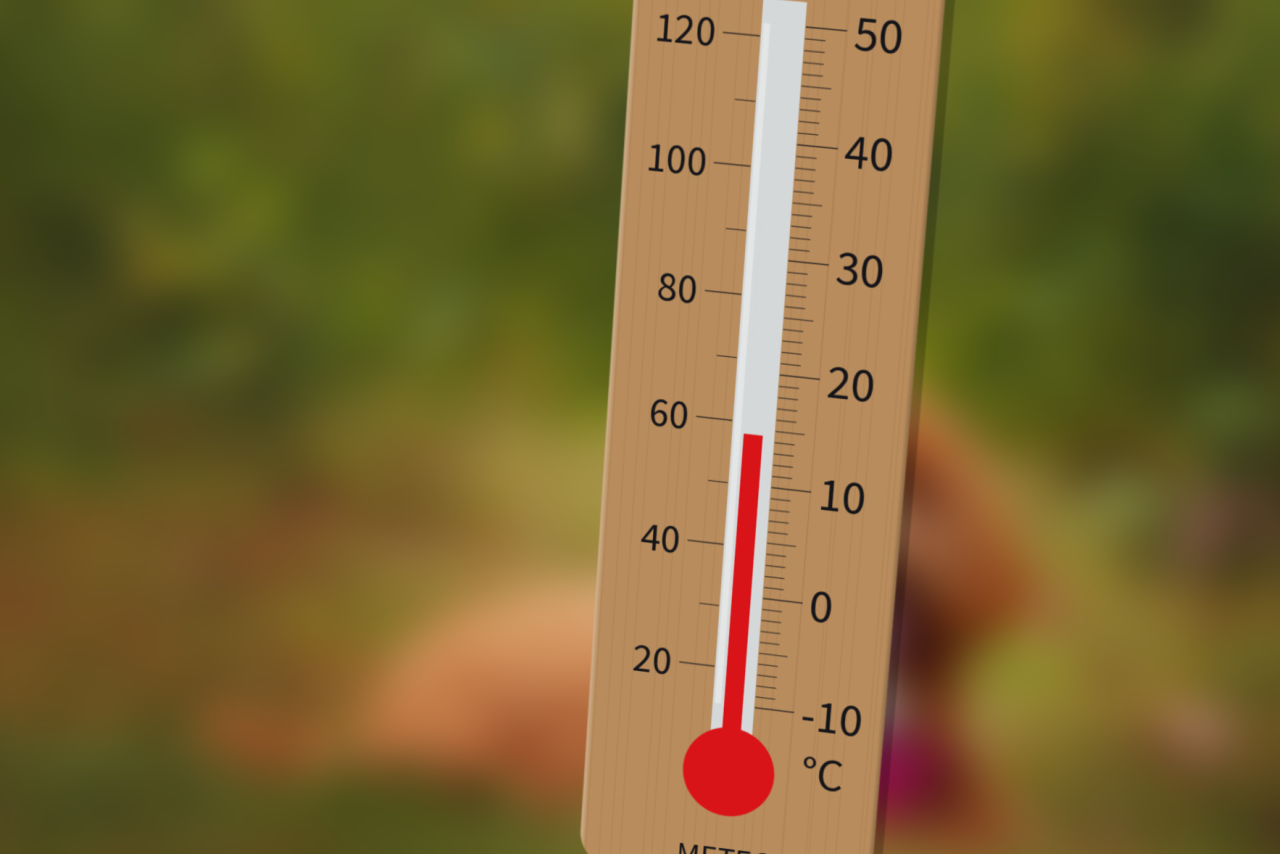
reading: 14.5 °C
